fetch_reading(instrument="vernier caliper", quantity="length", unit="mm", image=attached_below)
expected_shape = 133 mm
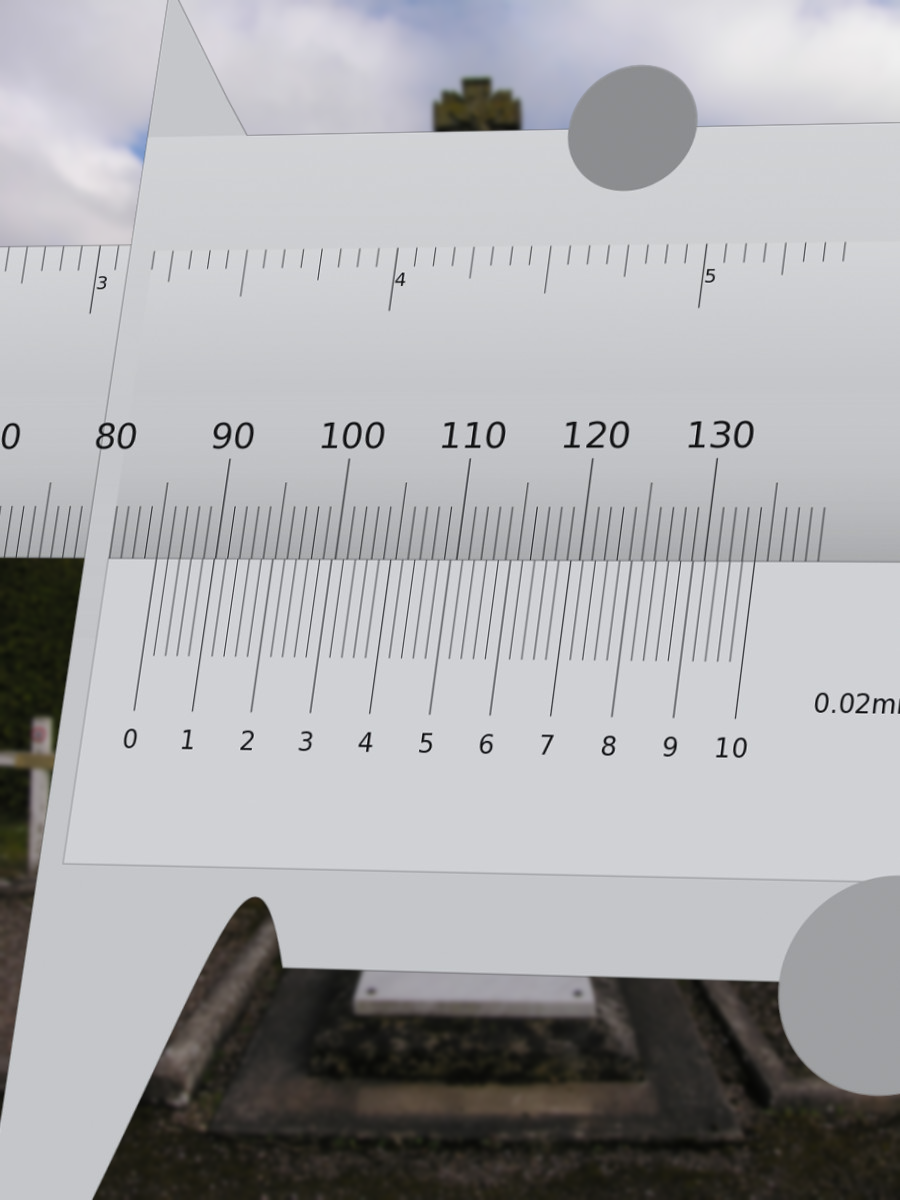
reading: 85.0 mm
